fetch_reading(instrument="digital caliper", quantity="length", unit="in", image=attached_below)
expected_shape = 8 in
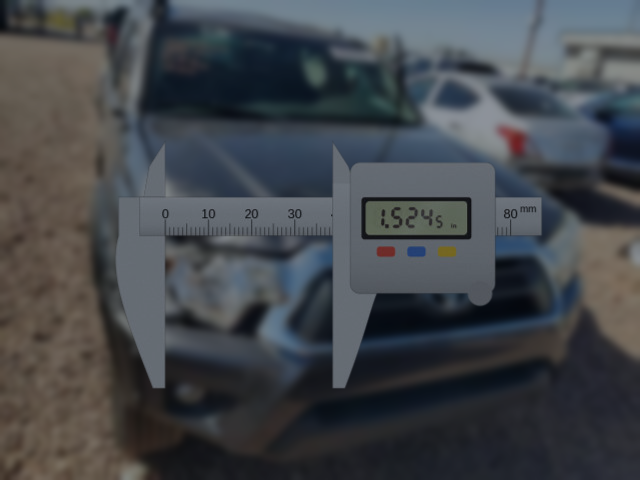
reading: 1.5245 in
